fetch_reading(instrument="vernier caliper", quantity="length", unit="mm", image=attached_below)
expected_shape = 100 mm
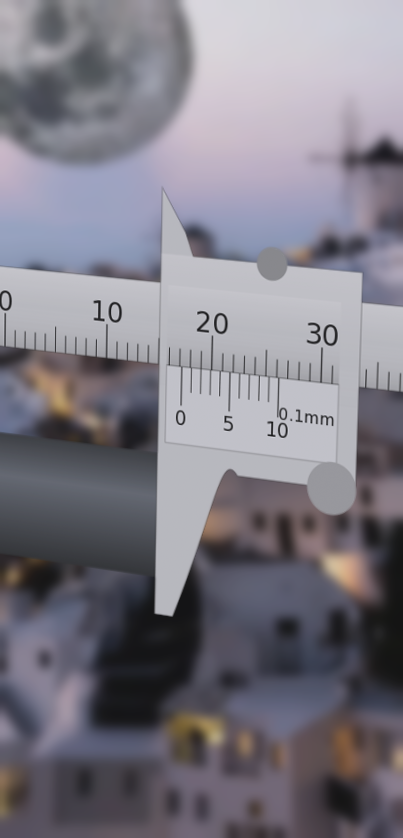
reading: 17.2 mm
